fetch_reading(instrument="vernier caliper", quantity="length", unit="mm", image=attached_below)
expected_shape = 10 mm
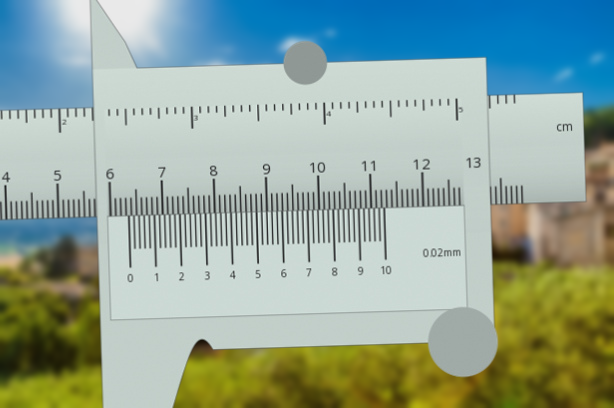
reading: 63.5 mm
